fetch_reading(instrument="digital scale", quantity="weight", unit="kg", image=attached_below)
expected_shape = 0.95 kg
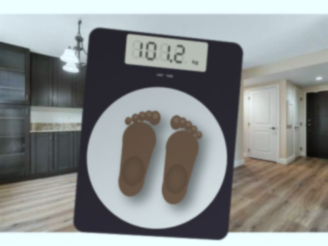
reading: 101.2 kg
